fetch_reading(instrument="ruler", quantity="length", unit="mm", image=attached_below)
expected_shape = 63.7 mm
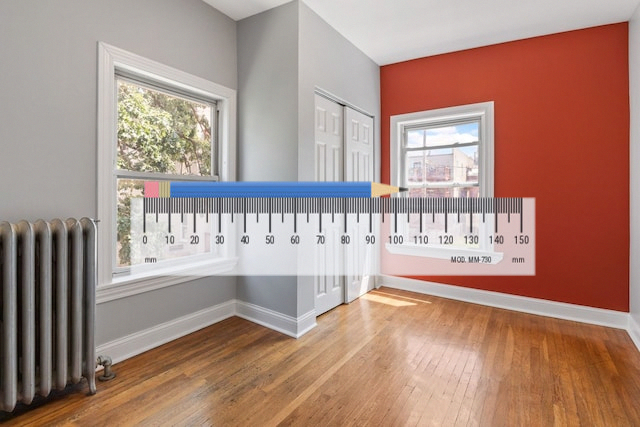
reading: 105 mm
